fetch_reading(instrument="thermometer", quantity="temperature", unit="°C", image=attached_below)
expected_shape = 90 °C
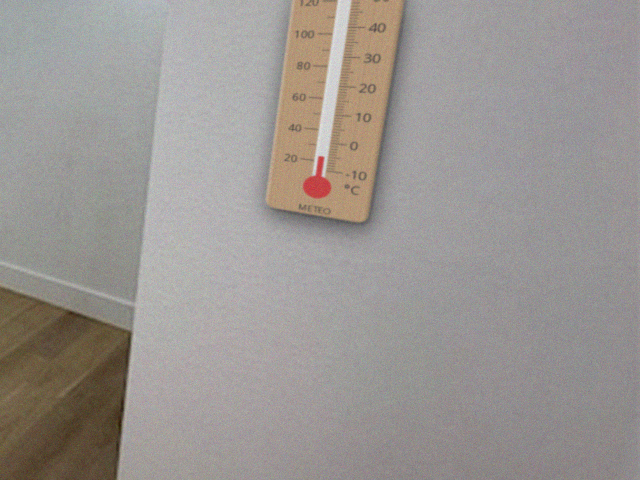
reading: -5 °C
